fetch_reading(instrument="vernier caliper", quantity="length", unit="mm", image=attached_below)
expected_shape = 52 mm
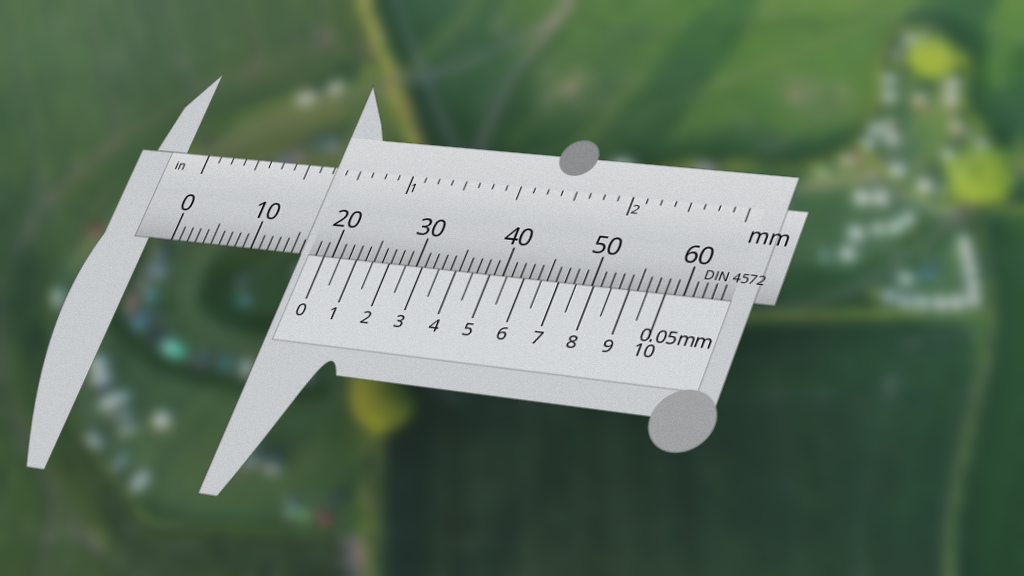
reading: 19.0 mm
